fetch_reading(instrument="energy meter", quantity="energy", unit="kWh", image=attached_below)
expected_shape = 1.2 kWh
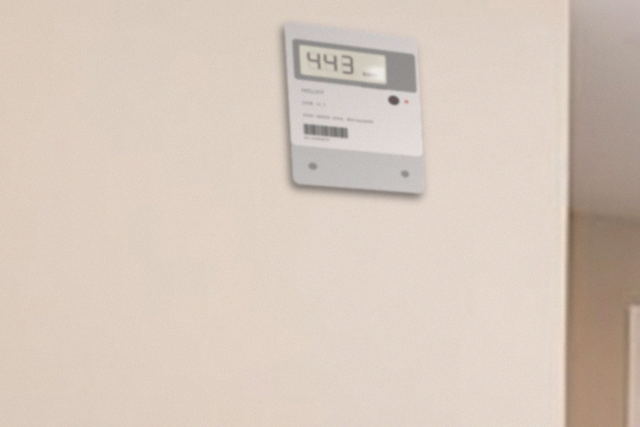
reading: 443 kWh
